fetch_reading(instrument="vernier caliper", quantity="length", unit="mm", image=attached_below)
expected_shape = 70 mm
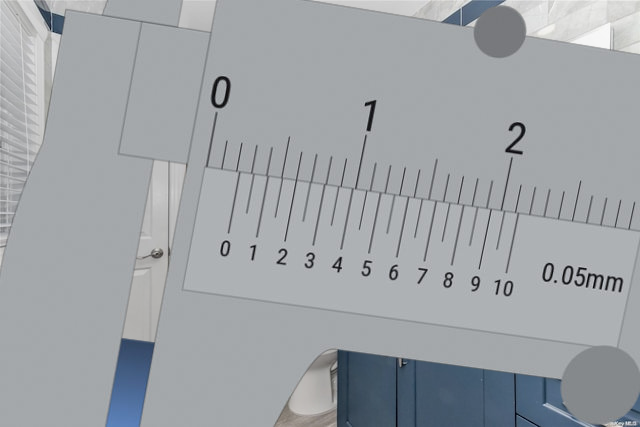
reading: 2.2 mm
